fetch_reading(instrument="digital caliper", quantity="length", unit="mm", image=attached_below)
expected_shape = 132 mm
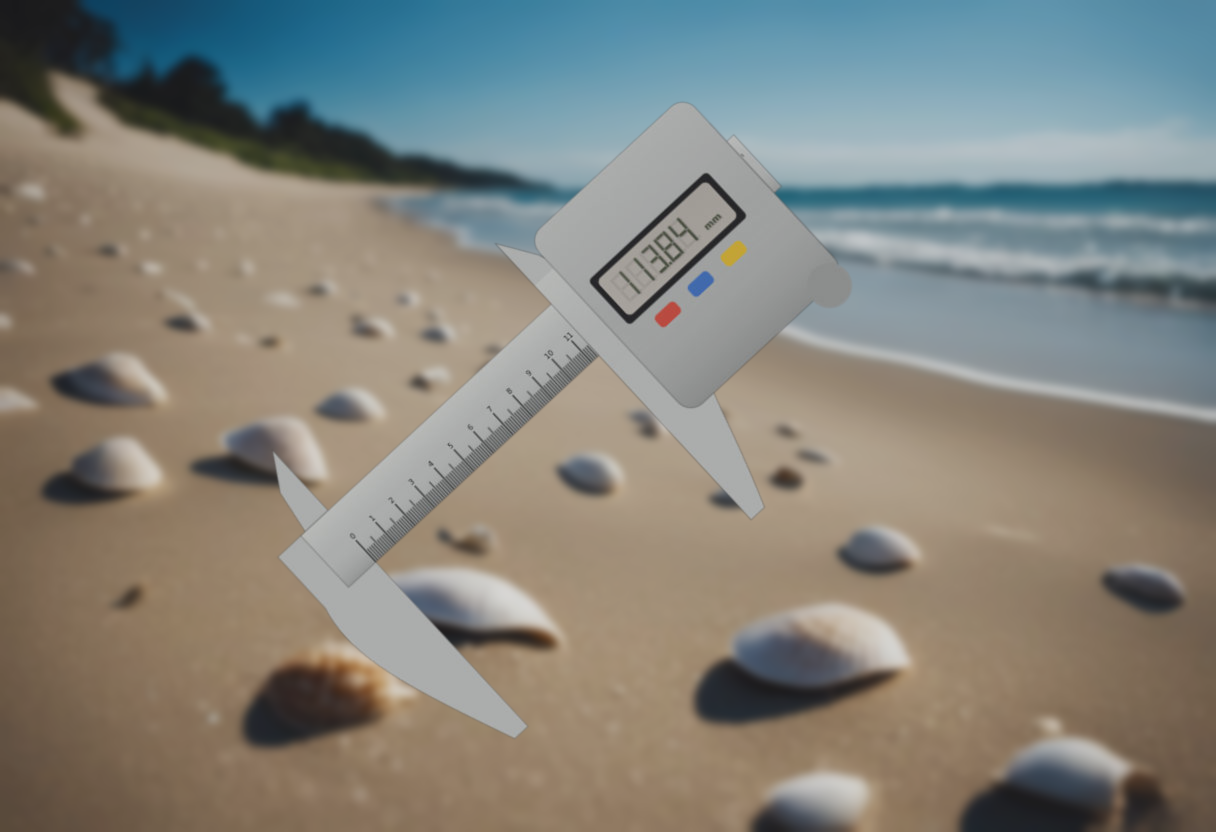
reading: 113.84 mm
